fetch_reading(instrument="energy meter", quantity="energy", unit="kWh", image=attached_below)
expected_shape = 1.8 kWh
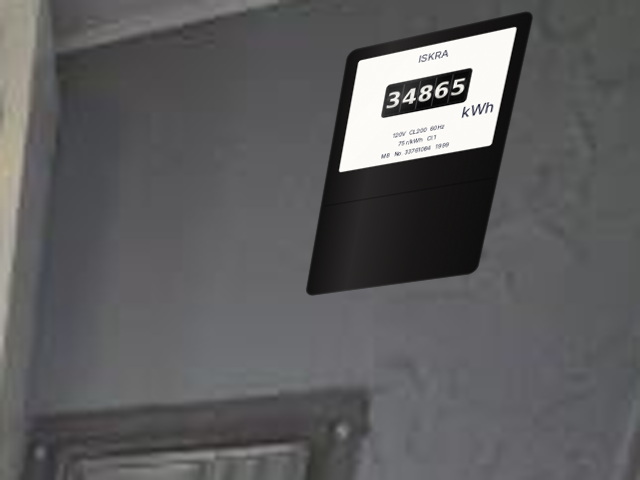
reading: 34865 kWh
